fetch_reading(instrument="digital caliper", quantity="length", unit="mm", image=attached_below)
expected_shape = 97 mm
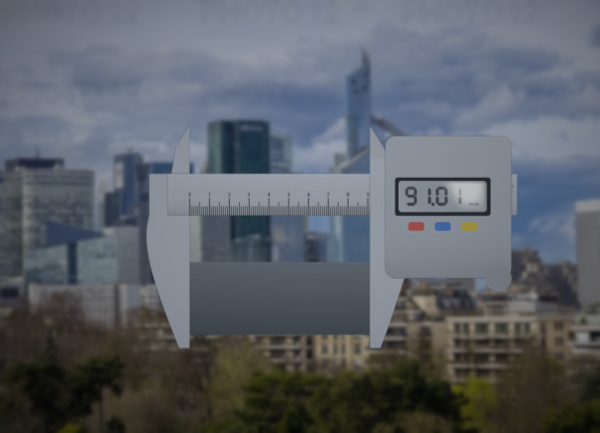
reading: 91.01 mm
